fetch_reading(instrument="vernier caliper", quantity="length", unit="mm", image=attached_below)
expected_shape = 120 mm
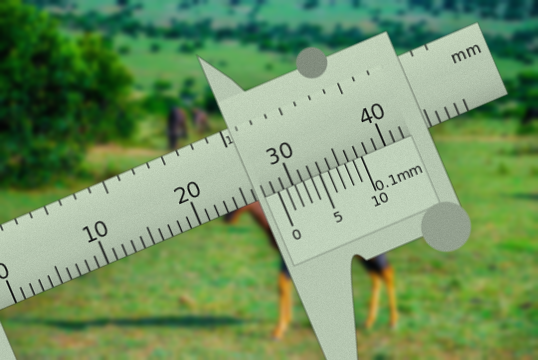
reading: 28.4 mm
